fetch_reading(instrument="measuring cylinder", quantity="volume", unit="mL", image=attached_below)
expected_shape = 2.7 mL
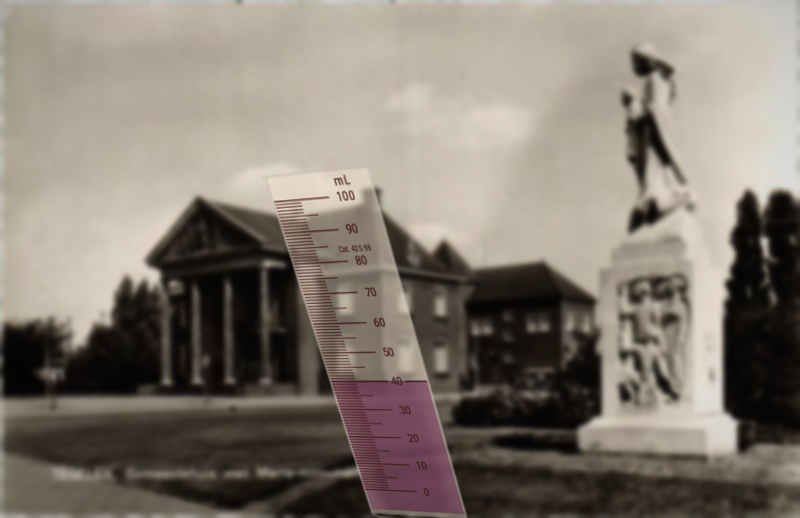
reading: 40 mL
